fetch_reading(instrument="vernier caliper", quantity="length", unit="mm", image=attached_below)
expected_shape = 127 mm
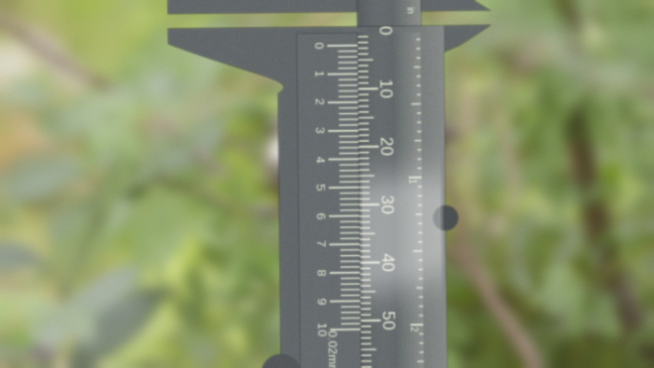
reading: 2.5 mm
